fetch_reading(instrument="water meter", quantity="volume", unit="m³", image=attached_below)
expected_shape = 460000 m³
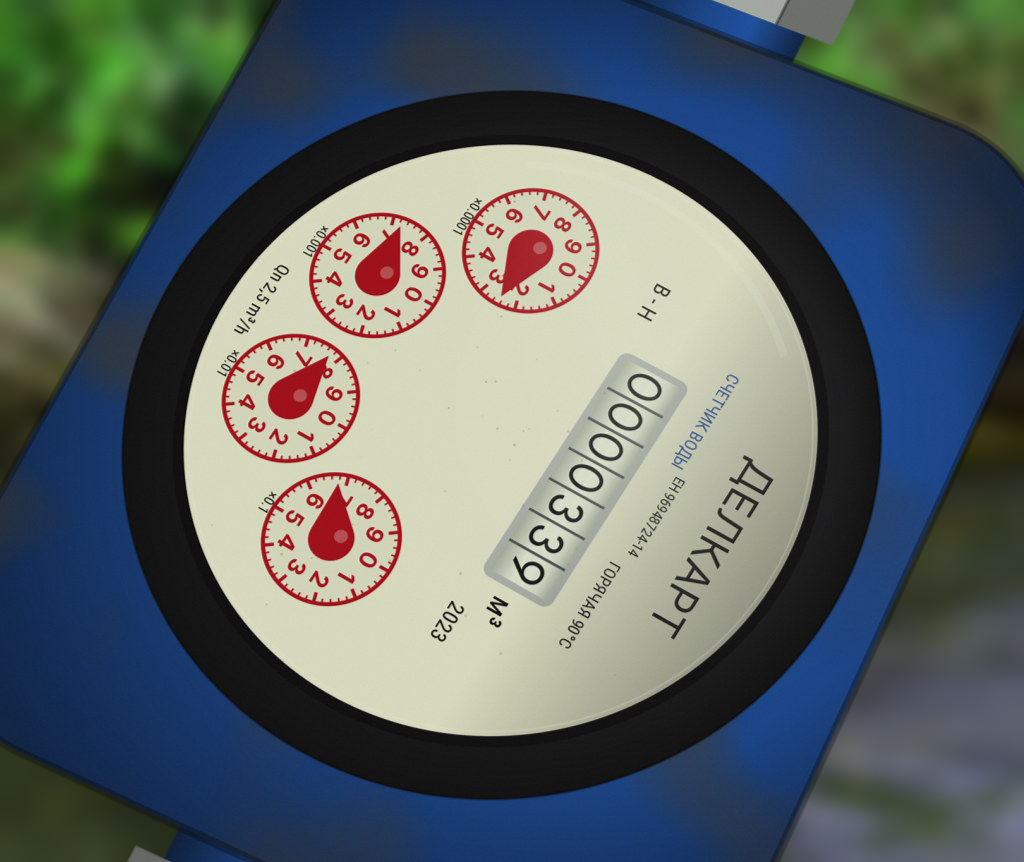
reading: 339.6772 m³
